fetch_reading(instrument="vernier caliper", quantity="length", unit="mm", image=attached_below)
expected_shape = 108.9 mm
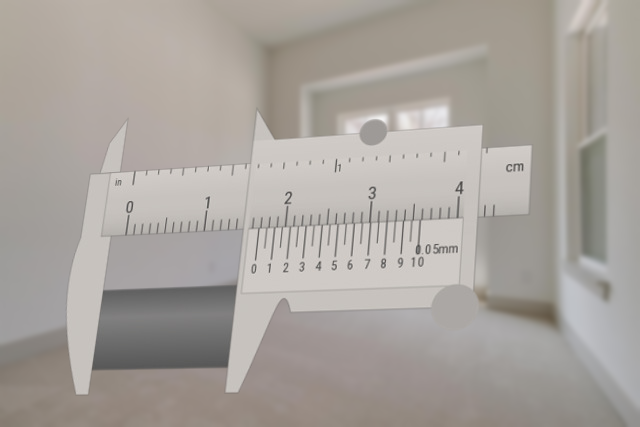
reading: 16.8 mm
